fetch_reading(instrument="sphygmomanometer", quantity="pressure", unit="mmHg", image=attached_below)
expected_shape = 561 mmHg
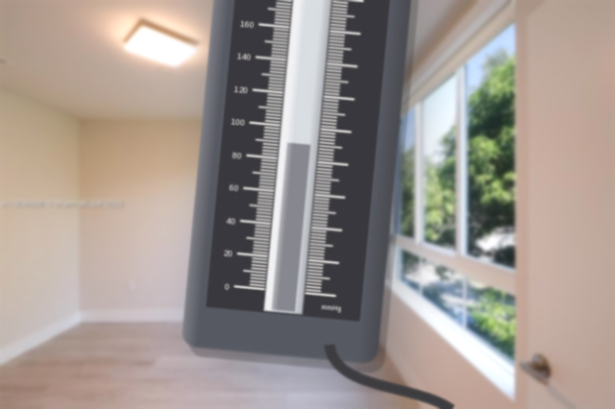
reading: 90 mmHg
